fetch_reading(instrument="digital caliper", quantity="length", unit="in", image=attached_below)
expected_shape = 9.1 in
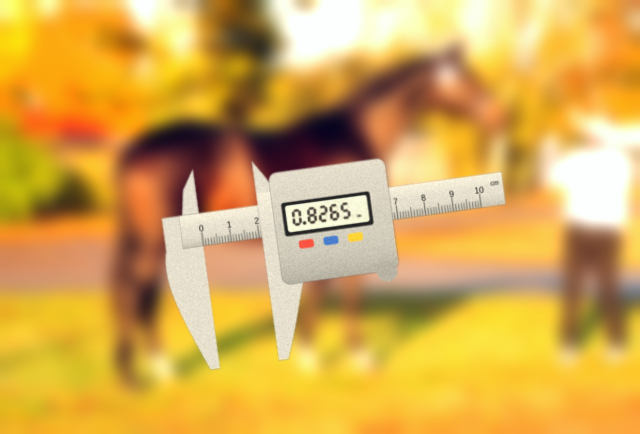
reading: 0.8265 in
